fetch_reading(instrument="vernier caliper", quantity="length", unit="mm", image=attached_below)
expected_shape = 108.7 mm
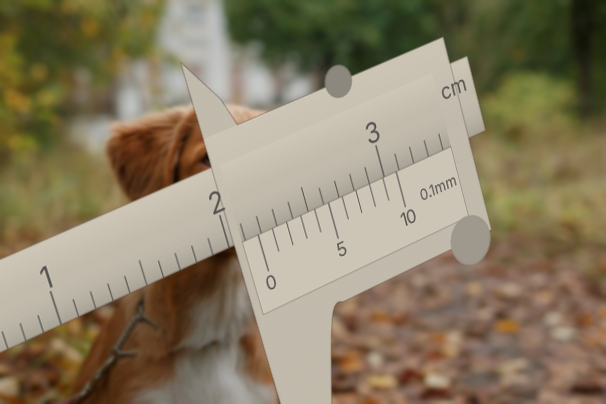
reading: 21.8 mm
